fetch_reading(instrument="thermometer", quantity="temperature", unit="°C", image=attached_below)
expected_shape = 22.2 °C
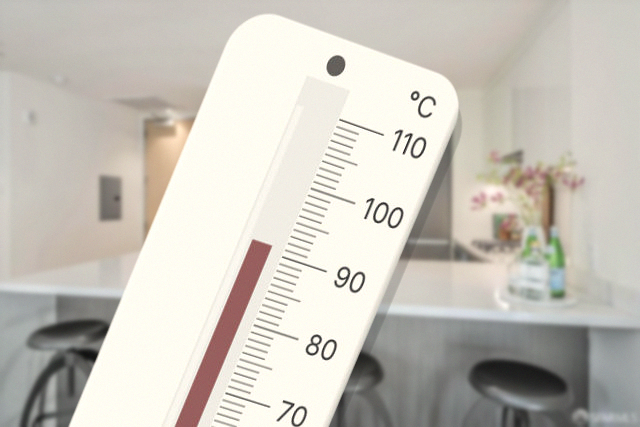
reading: 91 °C
